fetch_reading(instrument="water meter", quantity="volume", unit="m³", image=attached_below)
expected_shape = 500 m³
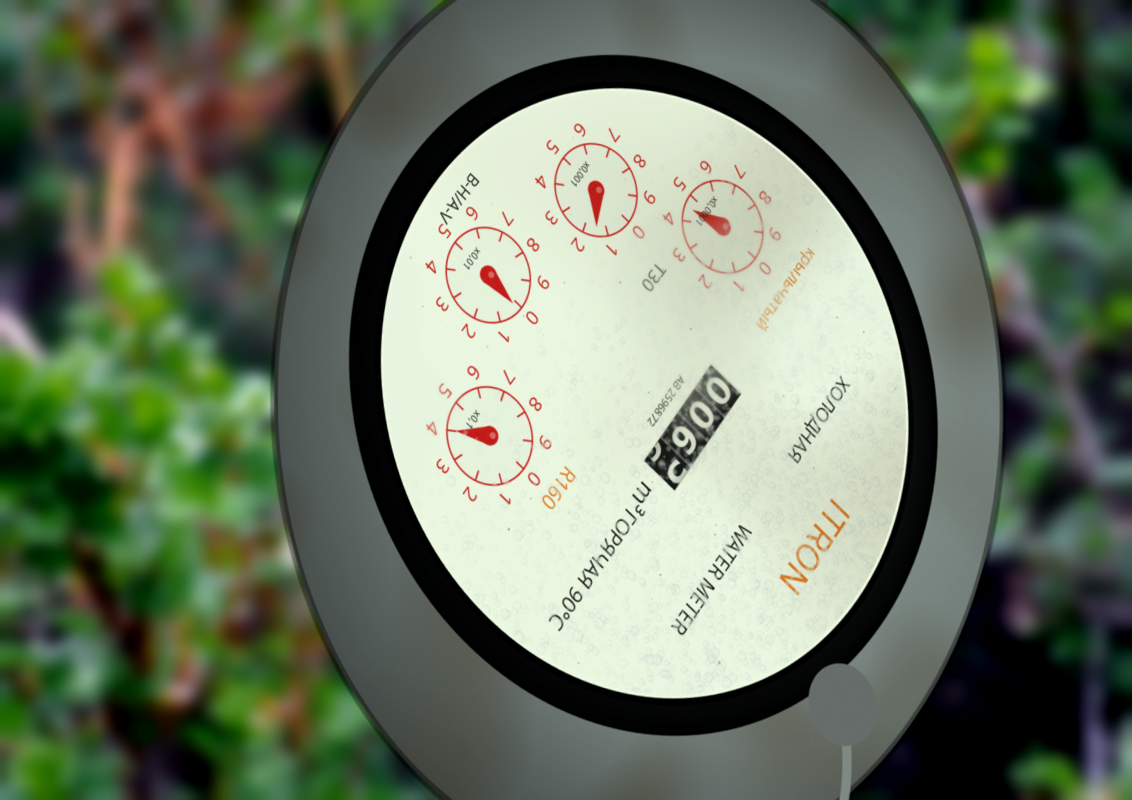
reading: 65.4014 m³
